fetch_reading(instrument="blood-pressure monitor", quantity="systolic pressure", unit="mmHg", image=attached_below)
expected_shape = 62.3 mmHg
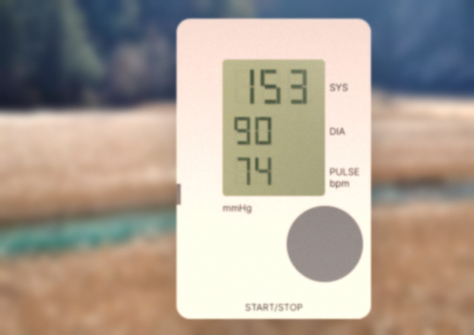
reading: 153 mmHg
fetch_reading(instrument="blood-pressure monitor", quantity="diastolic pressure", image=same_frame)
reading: 90 mmHg
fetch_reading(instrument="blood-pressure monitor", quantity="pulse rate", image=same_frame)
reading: 74 bpm
